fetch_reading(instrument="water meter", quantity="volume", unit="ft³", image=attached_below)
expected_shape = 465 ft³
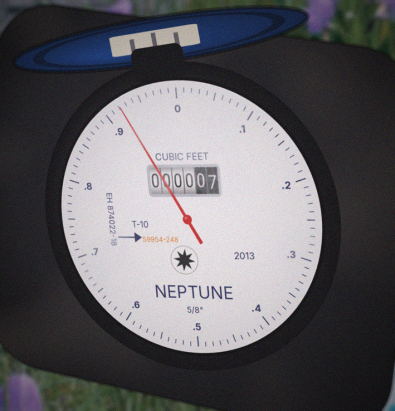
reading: 6.92 ft³
